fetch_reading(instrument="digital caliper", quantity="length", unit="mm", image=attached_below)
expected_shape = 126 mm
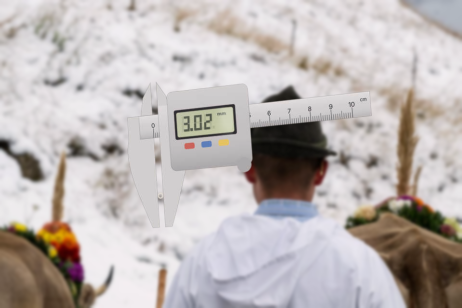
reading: 3.02 mm
